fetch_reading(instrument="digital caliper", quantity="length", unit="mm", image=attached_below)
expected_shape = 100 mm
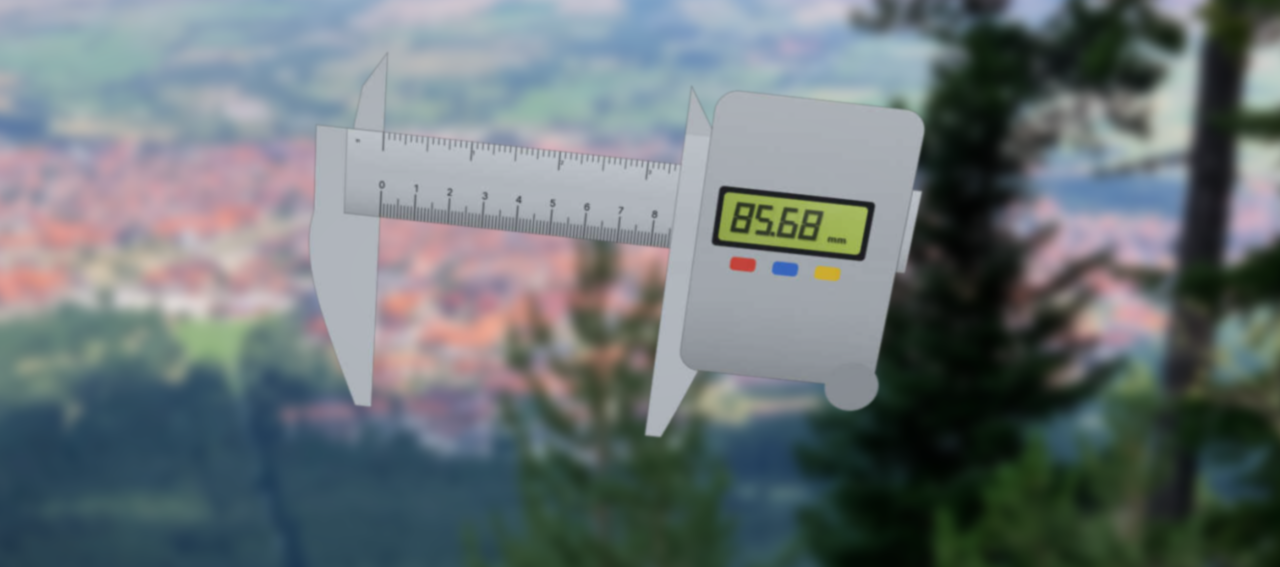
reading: 85.68 mm
